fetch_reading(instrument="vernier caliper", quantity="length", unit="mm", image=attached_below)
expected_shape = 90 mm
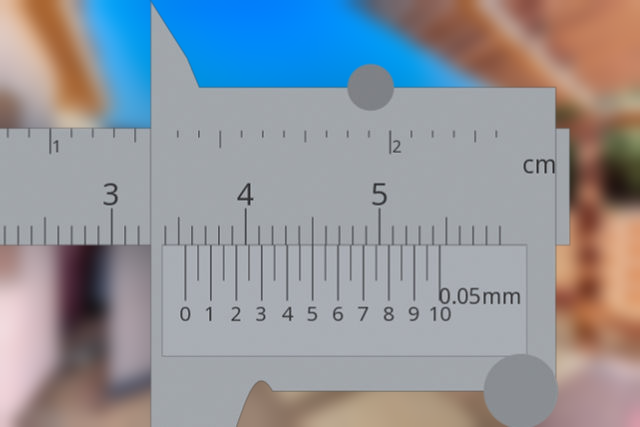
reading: 35.5 mm
